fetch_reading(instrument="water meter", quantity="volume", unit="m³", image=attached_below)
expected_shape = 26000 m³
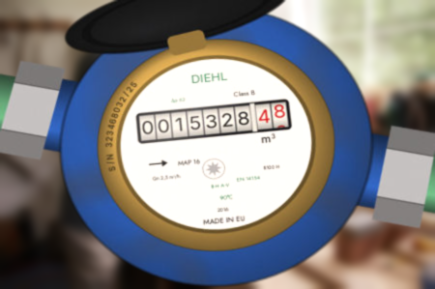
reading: 15328.48 m³
